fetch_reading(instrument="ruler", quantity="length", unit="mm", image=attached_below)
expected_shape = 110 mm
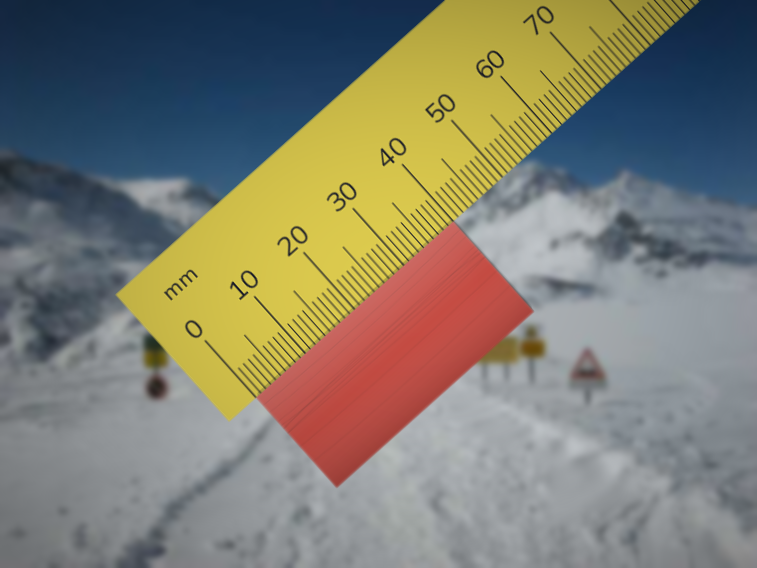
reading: 40 mm
